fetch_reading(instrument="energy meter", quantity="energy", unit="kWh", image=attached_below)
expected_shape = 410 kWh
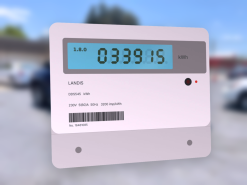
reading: 33915 kWh
